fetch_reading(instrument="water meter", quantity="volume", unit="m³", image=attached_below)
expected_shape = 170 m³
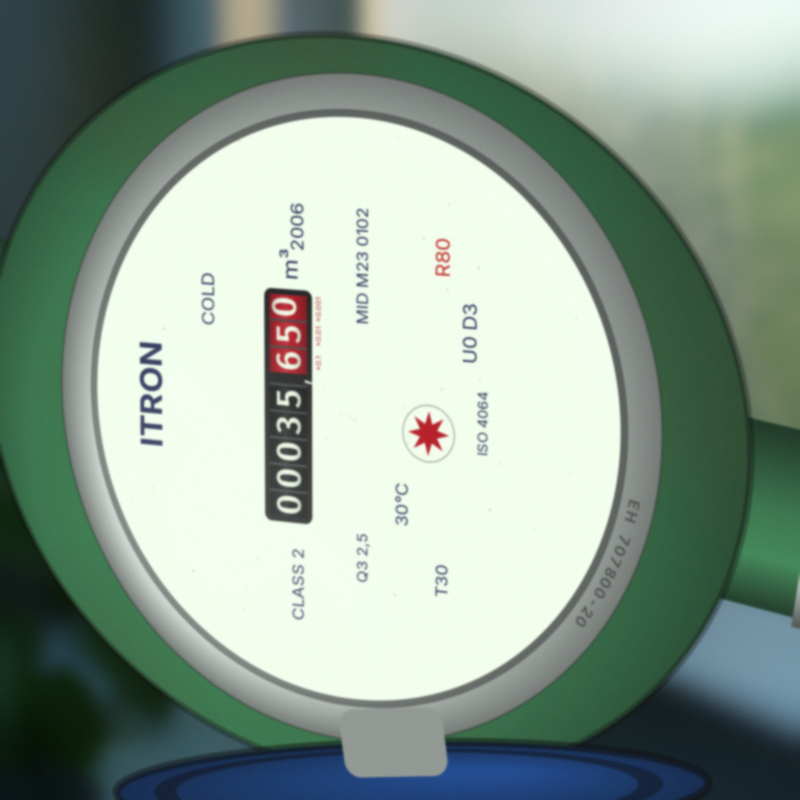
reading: 35.650 m³
